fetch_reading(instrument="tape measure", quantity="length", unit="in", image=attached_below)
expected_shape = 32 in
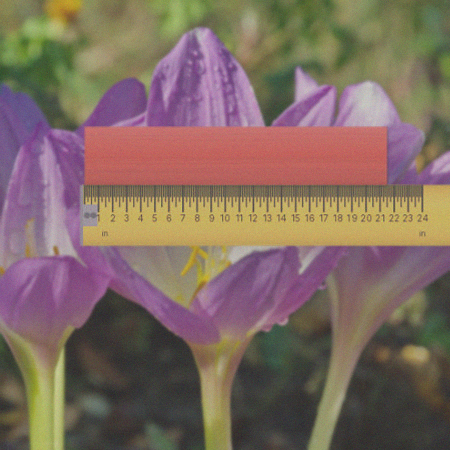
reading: 21.5 in
